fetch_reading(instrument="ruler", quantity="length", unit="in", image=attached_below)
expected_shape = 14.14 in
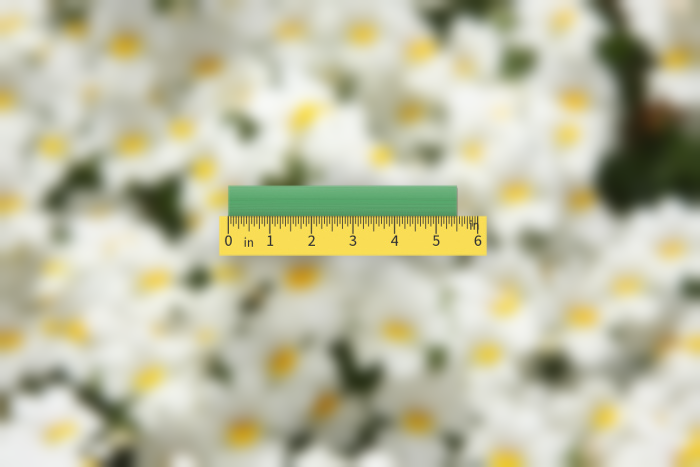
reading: 5.5 in
